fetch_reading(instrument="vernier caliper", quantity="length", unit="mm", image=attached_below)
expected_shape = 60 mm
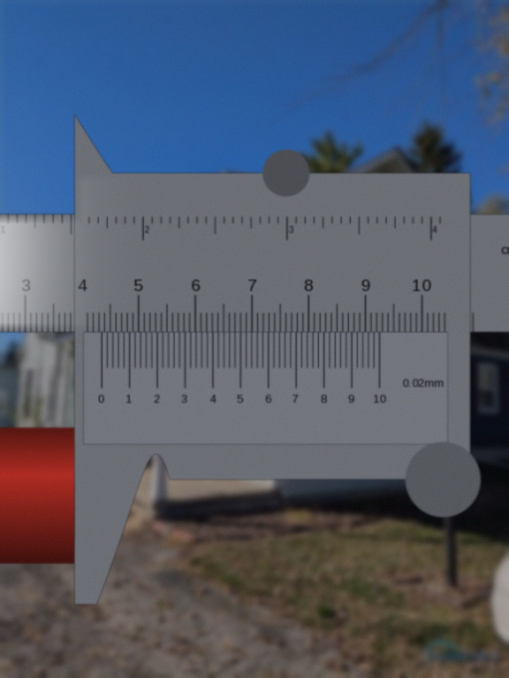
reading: 43.5 mm
